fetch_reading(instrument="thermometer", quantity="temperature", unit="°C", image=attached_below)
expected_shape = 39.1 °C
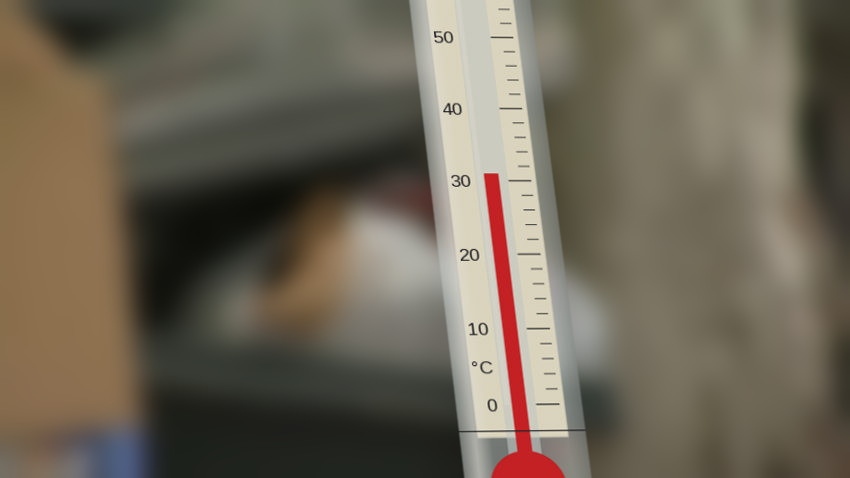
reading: 31 °C
